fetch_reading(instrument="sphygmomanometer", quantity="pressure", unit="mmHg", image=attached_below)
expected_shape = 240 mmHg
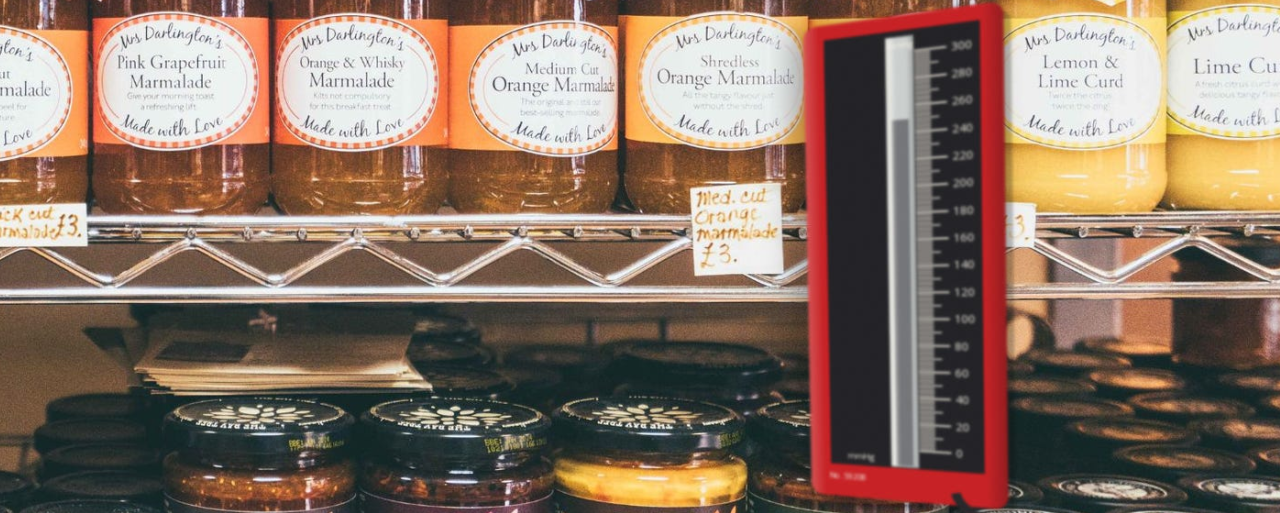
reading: 250 mmHg
